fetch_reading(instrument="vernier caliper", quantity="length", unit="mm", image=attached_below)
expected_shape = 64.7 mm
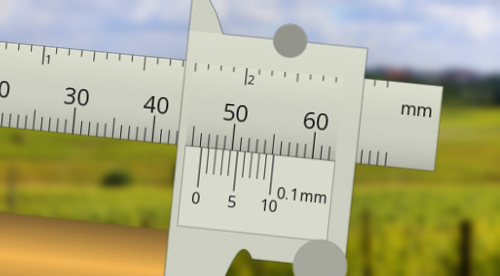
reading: 46.2 mm
